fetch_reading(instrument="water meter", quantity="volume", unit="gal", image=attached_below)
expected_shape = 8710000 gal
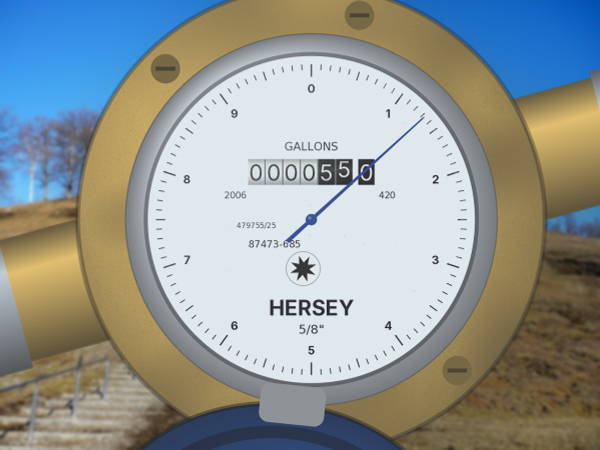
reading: 551.3 gal
